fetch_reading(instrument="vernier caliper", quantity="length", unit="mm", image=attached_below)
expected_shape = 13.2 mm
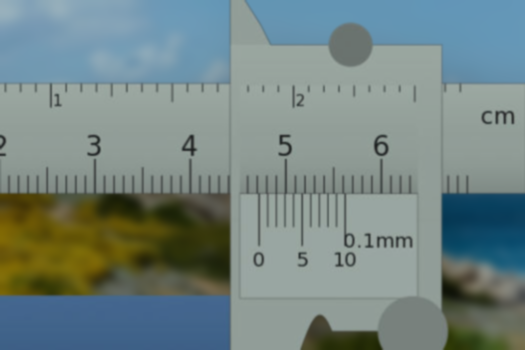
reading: 47.2 mm
